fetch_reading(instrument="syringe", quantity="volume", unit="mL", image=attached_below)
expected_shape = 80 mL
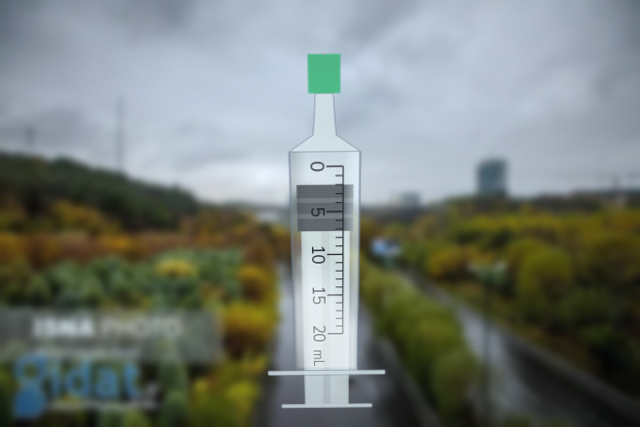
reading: 2 mL
